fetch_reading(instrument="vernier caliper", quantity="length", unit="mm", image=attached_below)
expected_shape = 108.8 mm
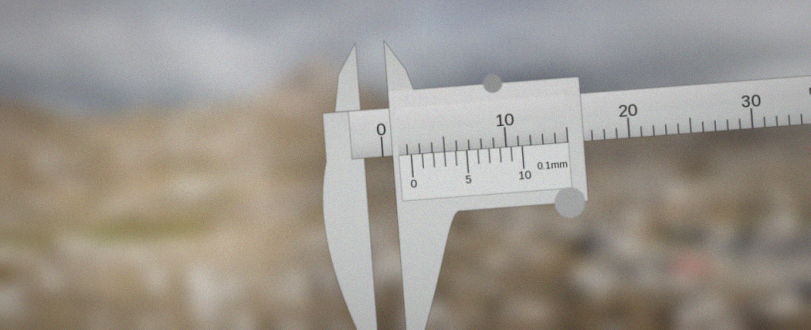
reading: 2.3 mm
